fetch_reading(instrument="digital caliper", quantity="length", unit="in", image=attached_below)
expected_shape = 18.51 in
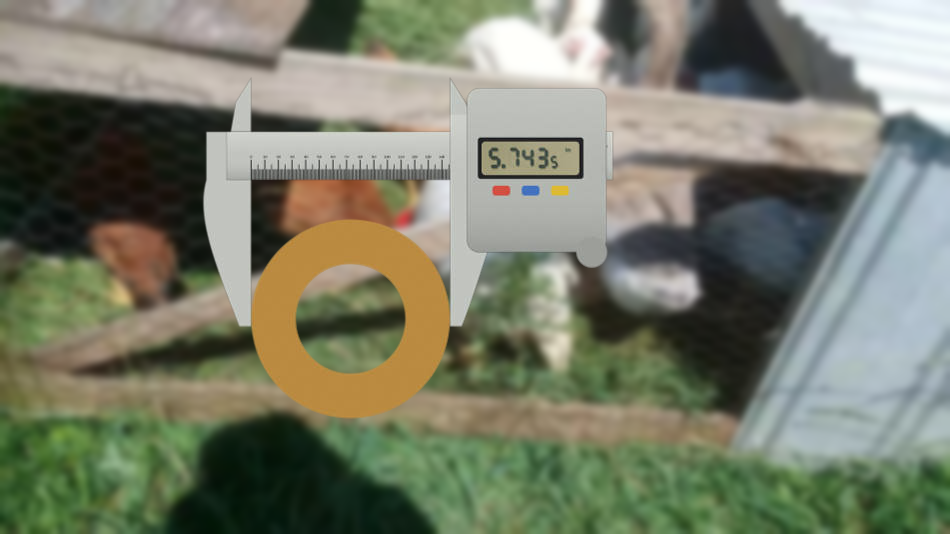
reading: 5.7435 in
